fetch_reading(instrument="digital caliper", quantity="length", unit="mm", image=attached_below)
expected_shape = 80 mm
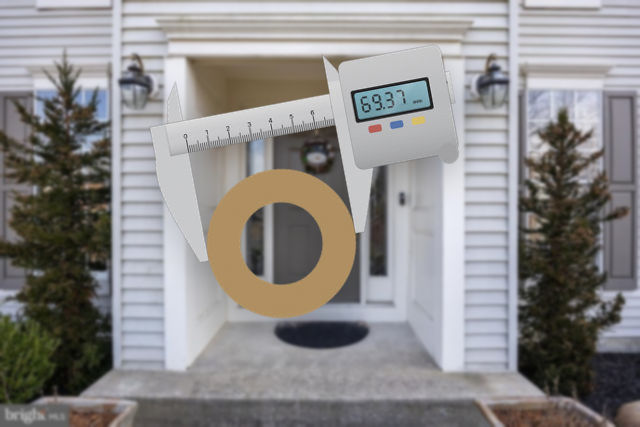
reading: 69.37 mm
